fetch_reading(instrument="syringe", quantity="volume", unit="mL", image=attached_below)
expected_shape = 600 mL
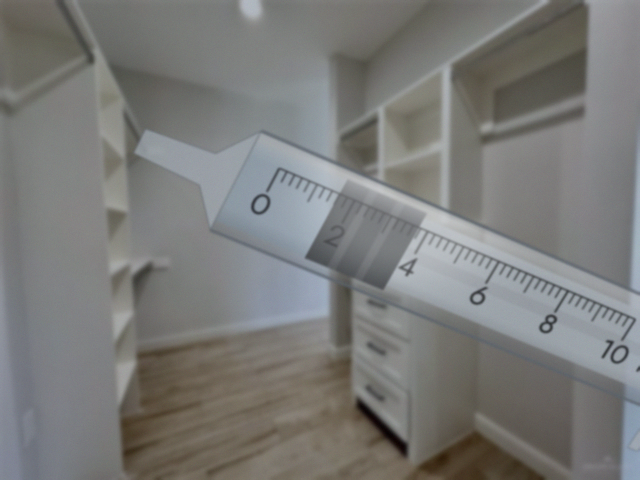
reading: 1.6 mL
